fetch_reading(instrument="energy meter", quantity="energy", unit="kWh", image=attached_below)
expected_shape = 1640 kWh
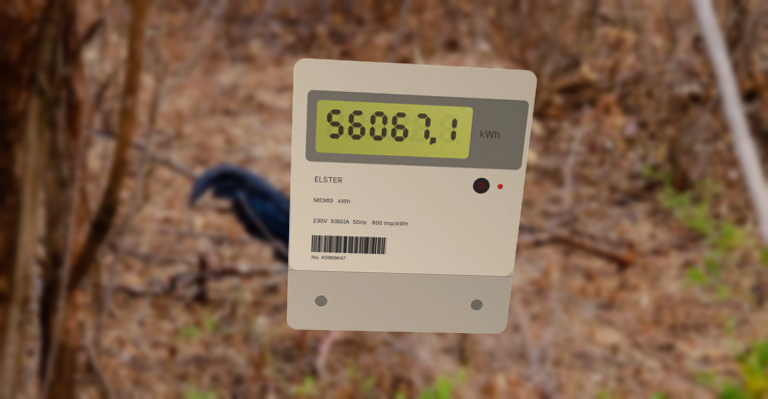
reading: 56067.1 kWh
